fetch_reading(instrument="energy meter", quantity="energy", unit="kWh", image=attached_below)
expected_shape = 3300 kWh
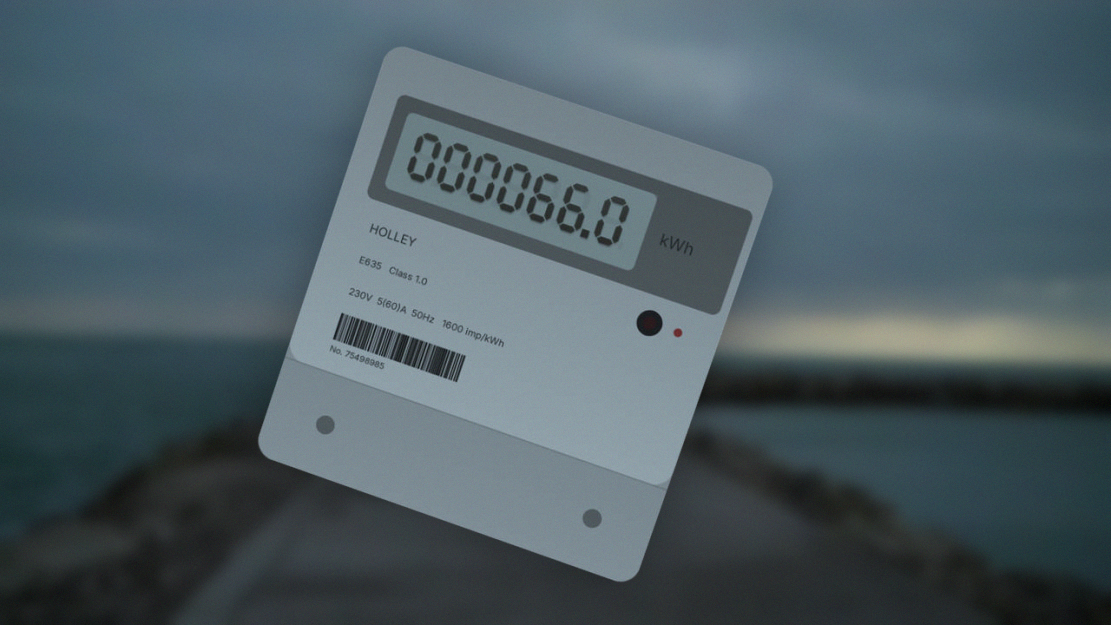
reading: 66.0 kWh
